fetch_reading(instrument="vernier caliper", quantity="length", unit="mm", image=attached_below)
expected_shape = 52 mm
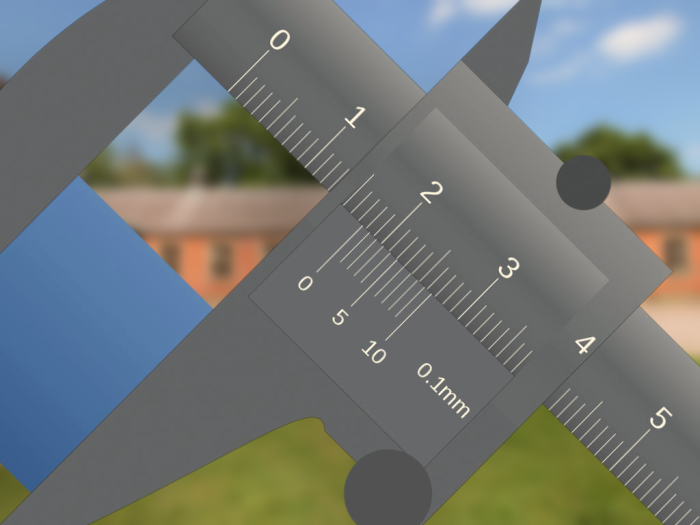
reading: 17.6 mm
